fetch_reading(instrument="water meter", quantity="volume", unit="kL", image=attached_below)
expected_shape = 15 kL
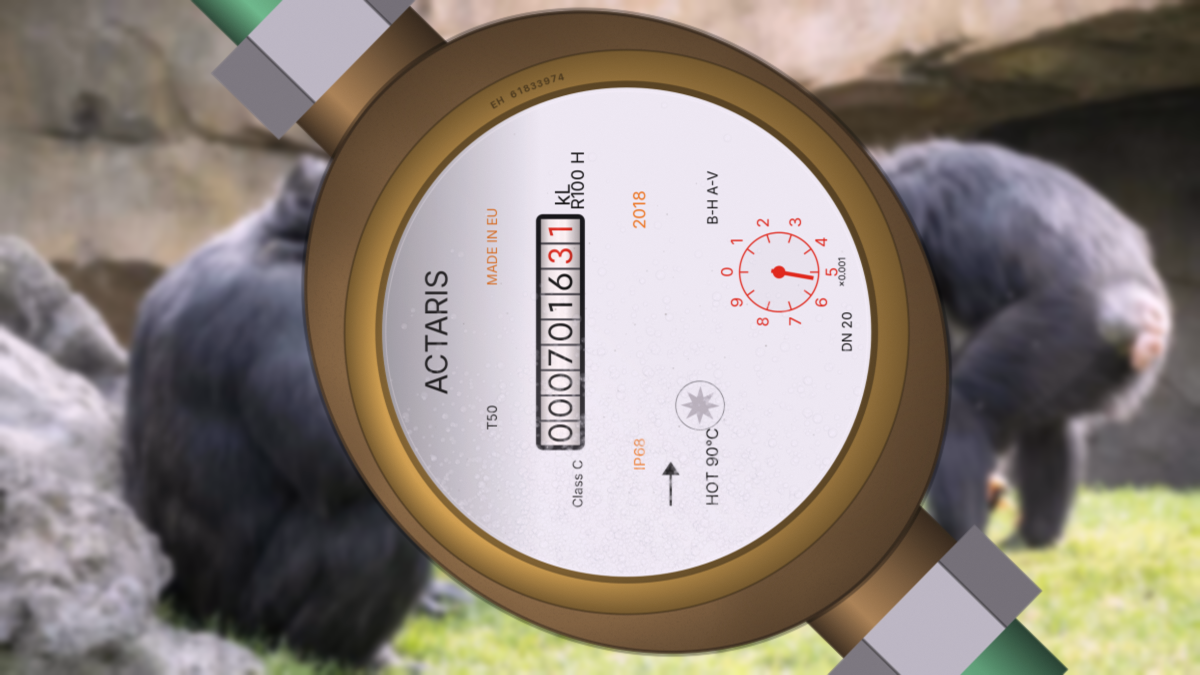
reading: 7016.315 kL
